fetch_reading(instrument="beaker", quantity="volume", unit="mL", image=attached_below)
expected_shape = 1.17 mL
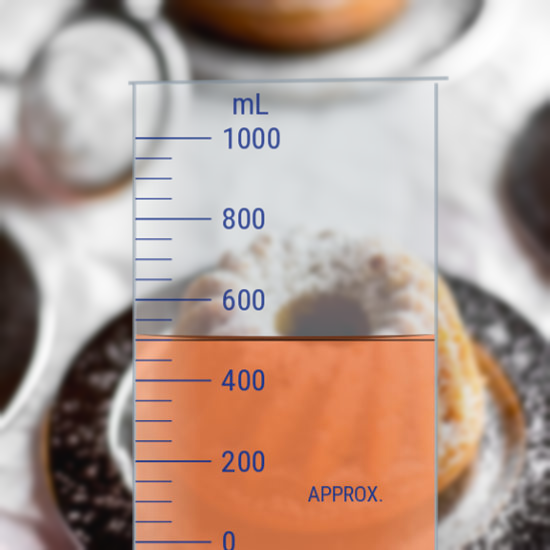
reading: 500 mL
